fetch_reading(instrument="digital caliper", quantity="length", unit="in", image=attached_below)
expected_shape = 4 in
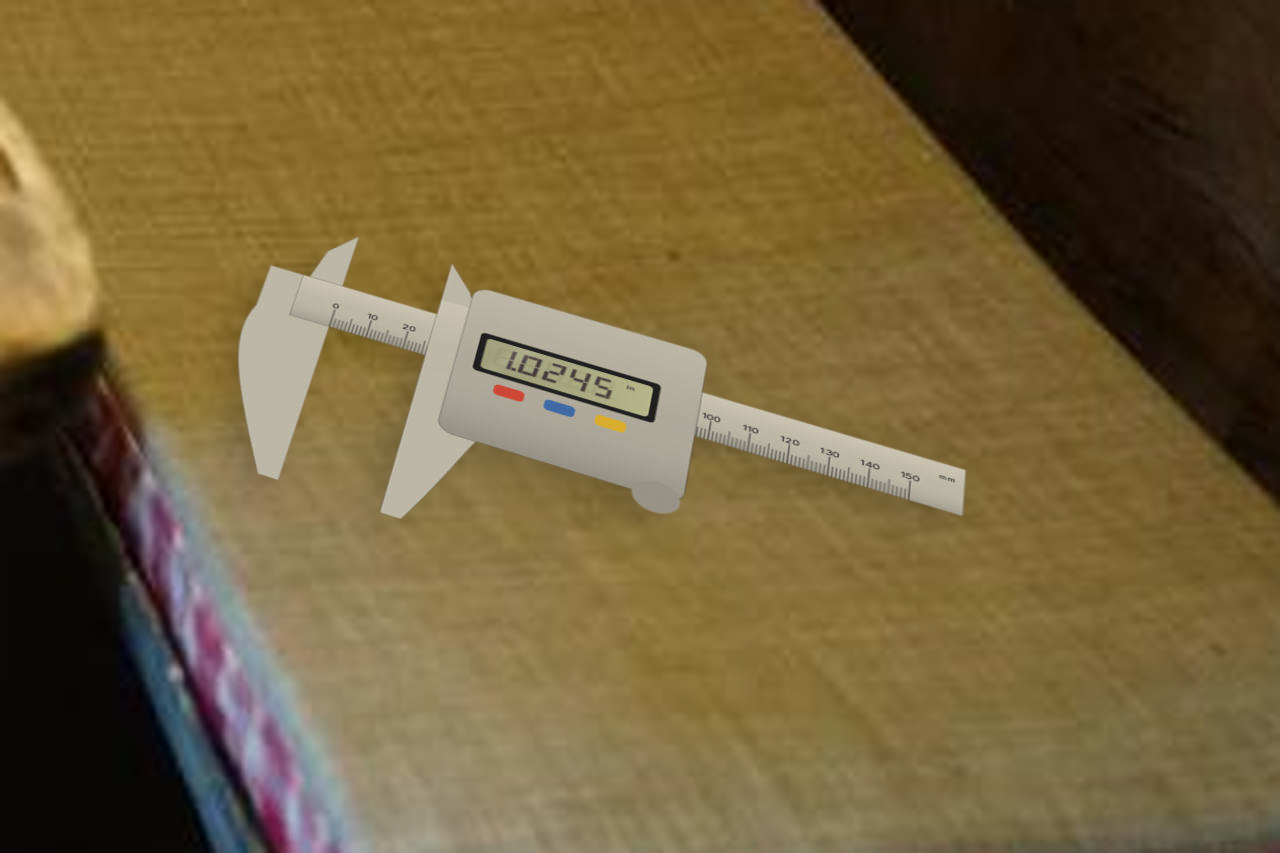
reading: 1.0245 in
